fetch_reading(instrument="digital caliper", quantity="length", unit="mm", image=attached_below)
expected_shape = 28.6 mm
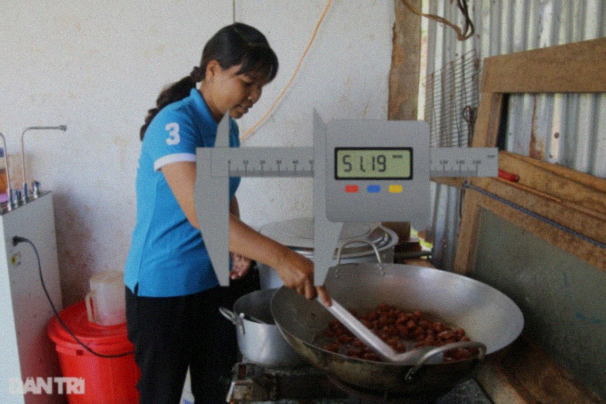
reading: 51.19 mm
